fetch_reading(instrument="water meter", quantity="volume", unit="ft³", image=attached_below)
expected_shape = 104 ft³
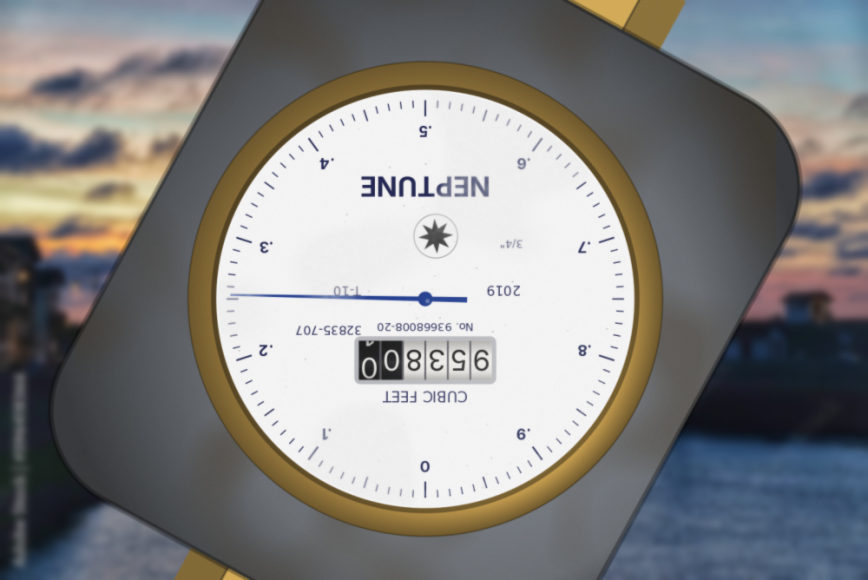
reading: 953800.25 ft³
